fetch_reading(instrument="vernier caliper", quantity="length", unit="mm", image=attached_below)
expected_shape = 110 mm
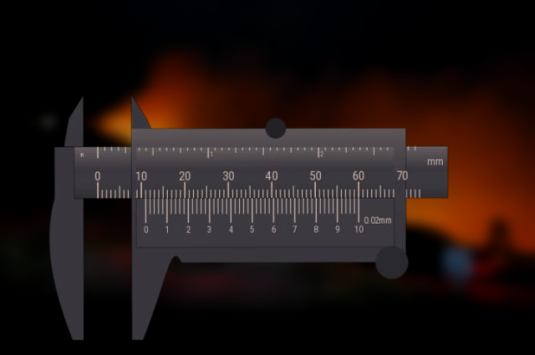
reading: 11.0 mm
